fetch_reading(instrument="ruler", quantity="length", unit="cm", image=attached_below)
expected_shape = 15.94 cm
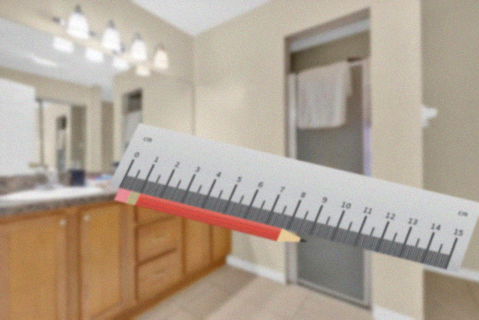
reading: 9 cm
